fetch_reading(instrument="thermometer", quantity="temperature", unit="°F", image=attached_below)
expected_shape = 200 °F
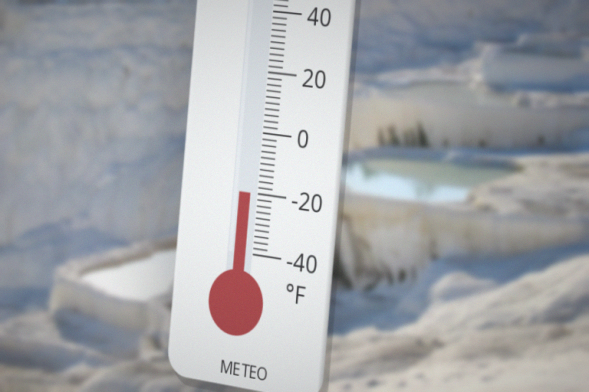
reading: -20 °F
